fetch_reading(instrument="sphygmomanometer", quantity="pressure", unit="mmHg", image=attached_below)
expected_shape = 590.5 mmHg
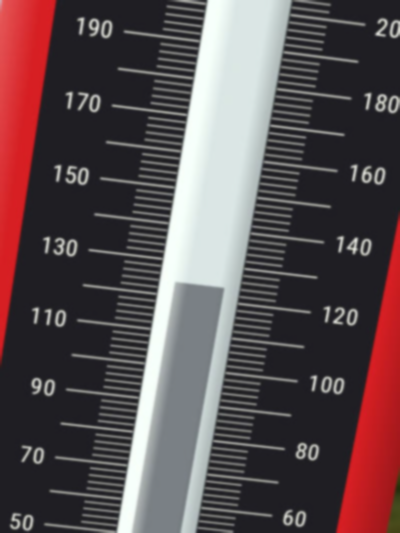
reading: 124 mmHg
